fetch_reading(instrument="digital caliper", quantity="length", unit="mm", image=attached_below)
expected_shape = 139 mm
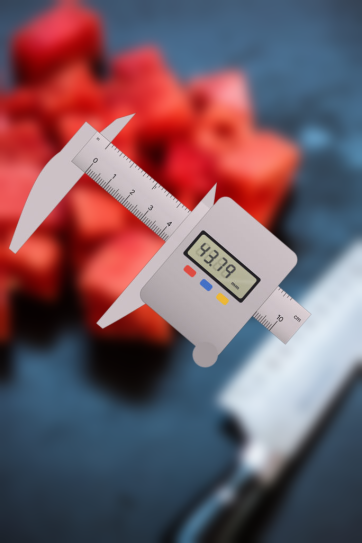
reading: 43.79 mm
